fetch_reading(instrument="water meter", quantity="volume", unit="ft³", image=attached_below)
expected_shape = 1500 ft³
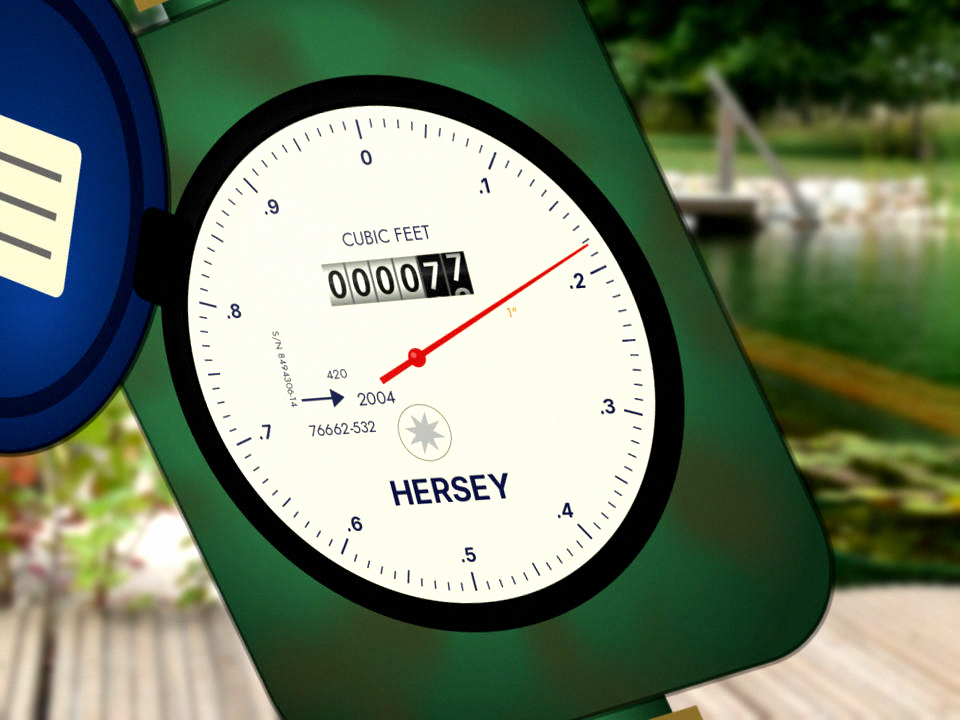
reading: 77.18 ft³
